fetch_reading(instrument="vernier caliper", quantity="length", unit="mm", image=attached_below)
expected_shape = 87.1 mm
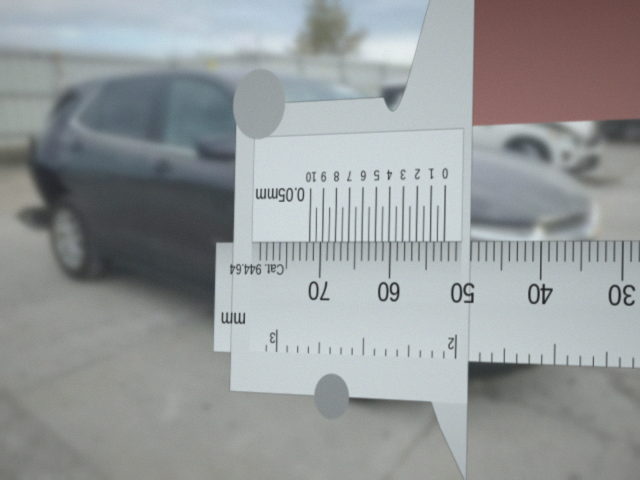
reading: 52.6 mm
